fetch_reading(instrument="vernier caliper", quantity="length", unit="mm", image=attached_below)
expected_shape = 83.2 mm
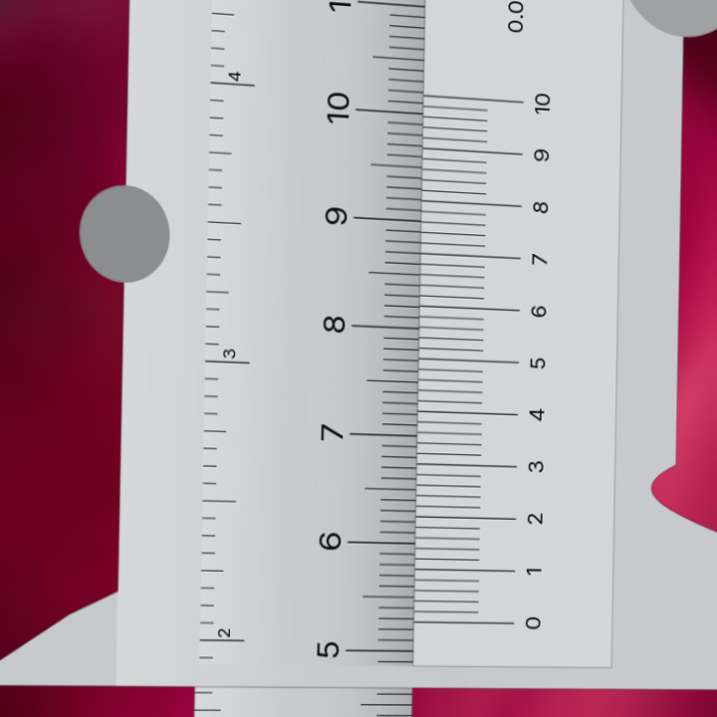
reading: 52.7 mm
